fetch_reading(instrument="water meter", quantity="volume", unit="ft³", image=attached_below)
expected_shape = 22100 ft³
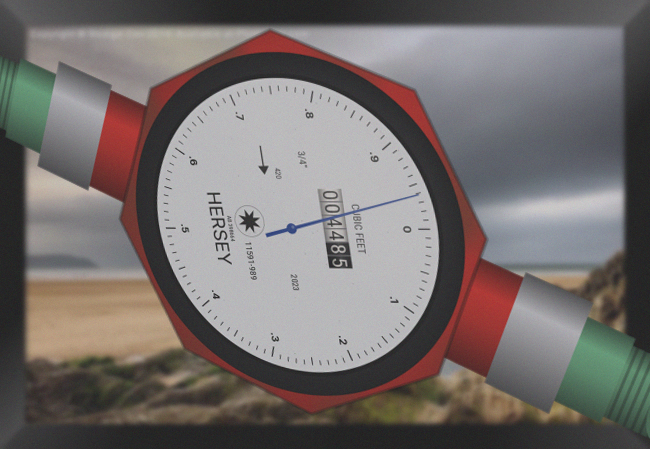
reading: 4484.96 ft³
